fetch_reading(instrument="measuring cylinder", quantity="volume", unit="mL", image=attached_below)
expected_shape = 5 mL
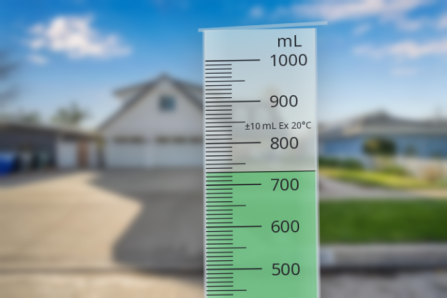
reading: 730 mL
